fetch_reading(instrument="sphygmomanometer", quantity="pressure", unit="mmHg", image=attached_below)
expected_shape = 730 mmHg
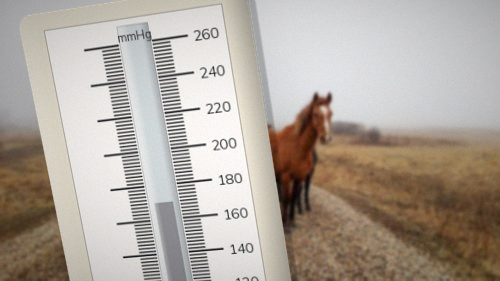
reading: 170 mmHg
